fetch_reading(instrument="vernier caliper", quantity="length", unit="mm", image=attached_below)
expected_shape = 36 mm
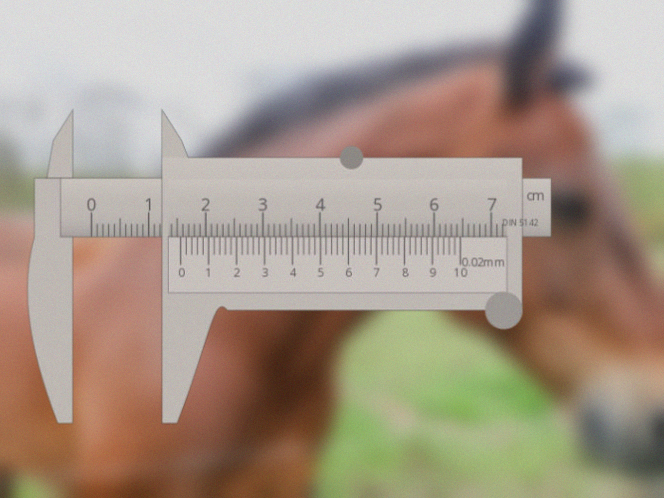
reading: 15.6 mm
